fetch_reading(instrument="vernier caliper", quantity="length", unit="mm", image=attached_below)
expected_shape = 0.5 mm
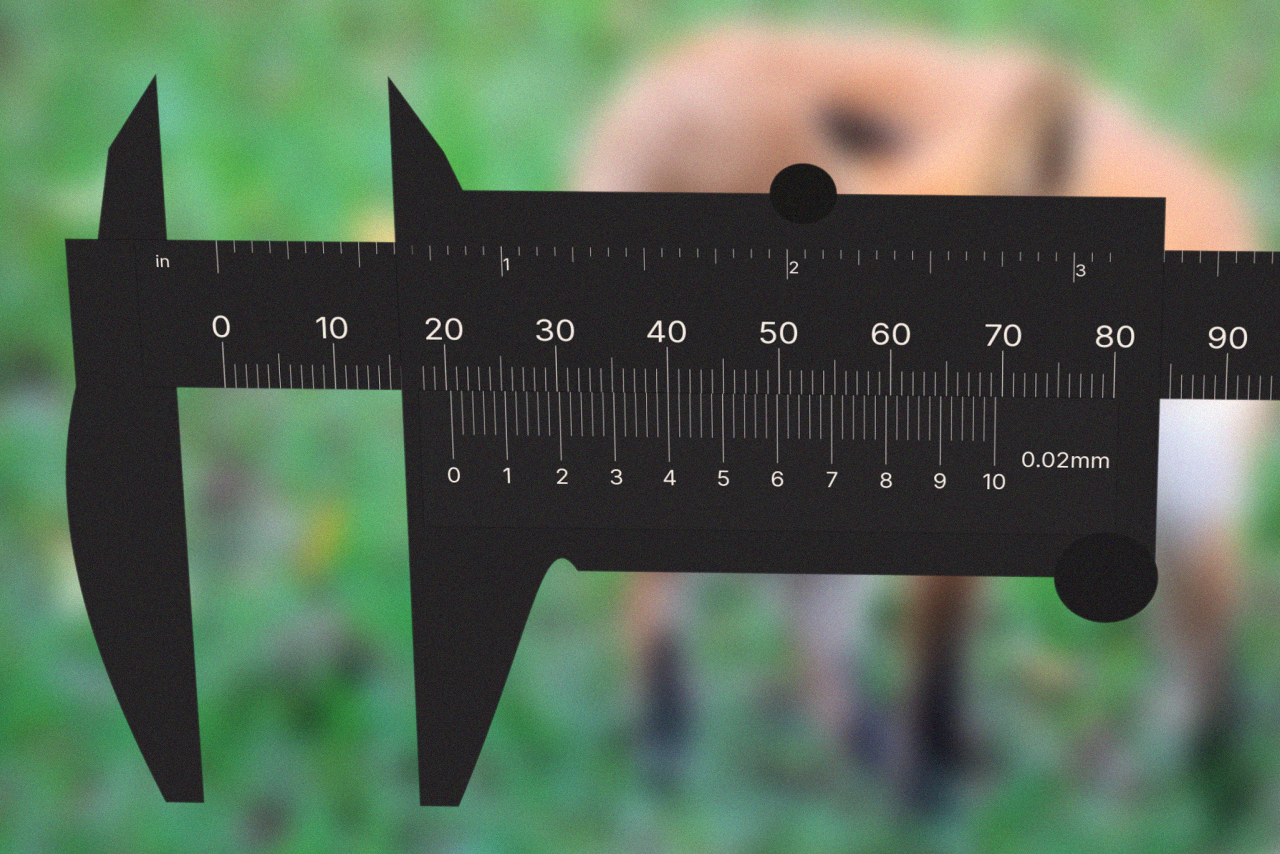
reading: 20.4 mm
